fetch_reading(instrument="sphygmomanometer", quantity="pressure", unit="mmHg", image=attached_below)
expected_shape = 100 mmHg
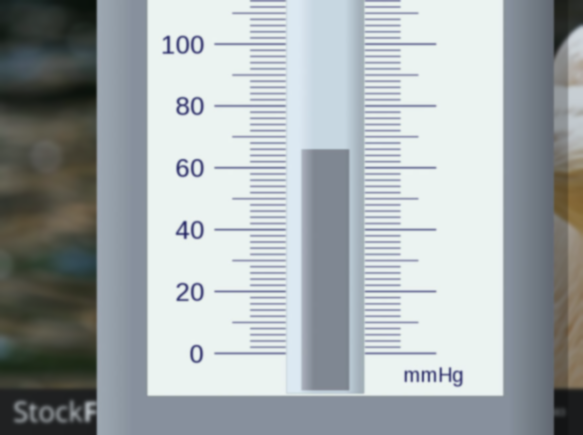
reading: 66 mmHg
